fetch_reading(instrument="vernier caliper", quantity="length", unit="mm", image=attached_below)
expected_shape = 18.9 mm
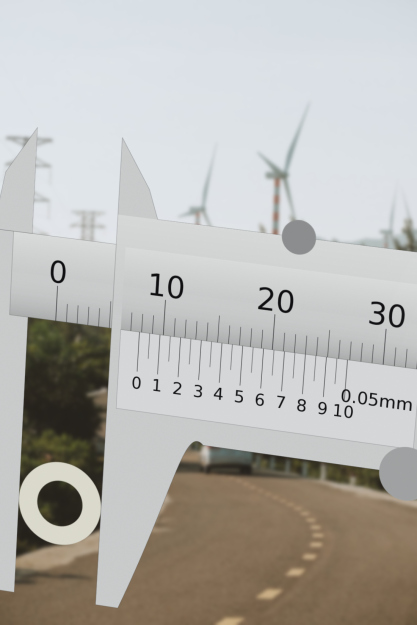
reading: 7.8 mm
